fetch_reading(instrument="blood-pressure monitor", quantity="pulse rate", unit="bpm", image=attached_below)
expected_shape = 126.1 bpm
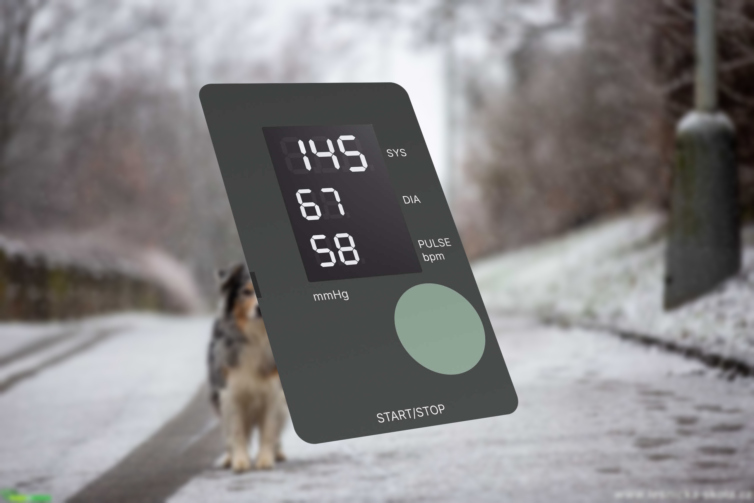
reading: 58 bpm
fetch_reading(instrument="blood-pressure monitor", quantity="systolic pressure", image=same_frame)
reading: 145 mmHg
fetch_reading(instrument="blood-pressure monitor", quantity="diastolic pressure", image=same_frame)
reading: 67 mmHg
